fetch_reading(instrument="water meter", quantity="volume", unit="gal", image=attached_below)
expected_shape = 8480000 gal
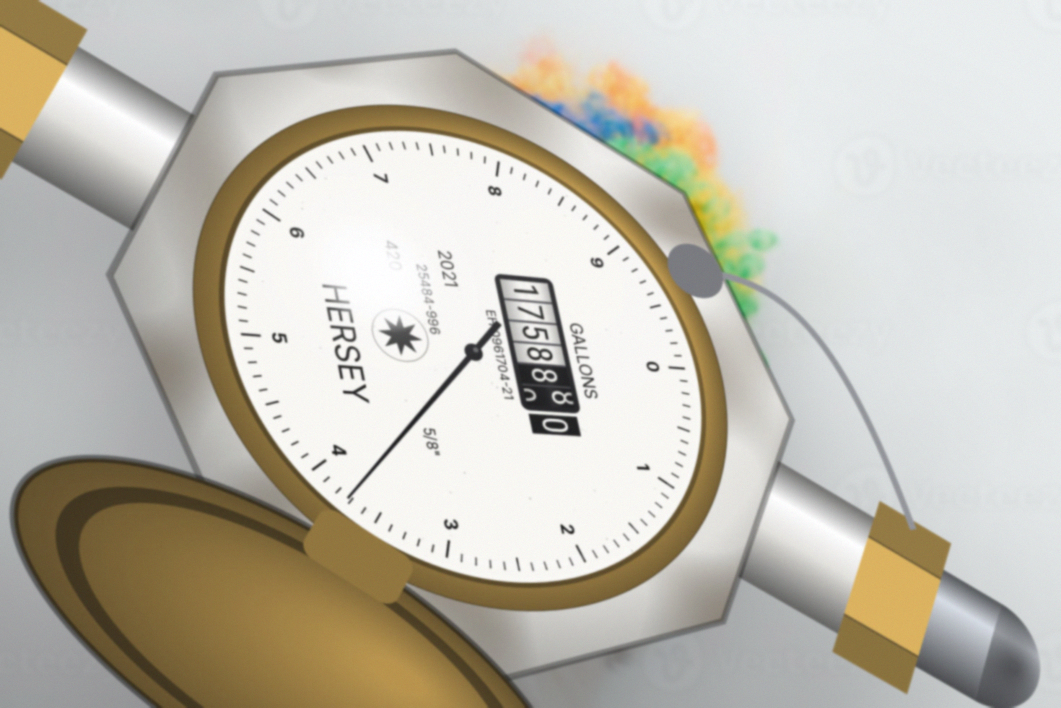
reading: 1758883.7 gal
